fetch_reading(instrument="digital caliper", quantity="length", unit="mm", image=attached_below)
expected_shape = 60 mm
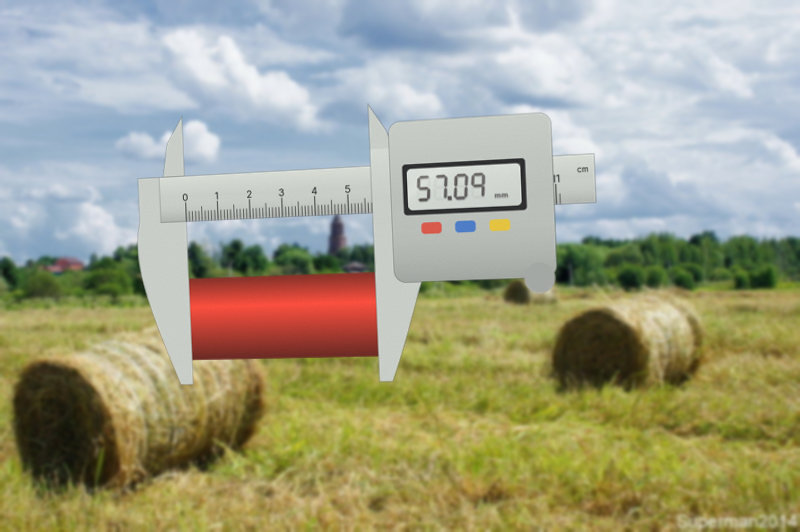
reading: 57.09 mm
